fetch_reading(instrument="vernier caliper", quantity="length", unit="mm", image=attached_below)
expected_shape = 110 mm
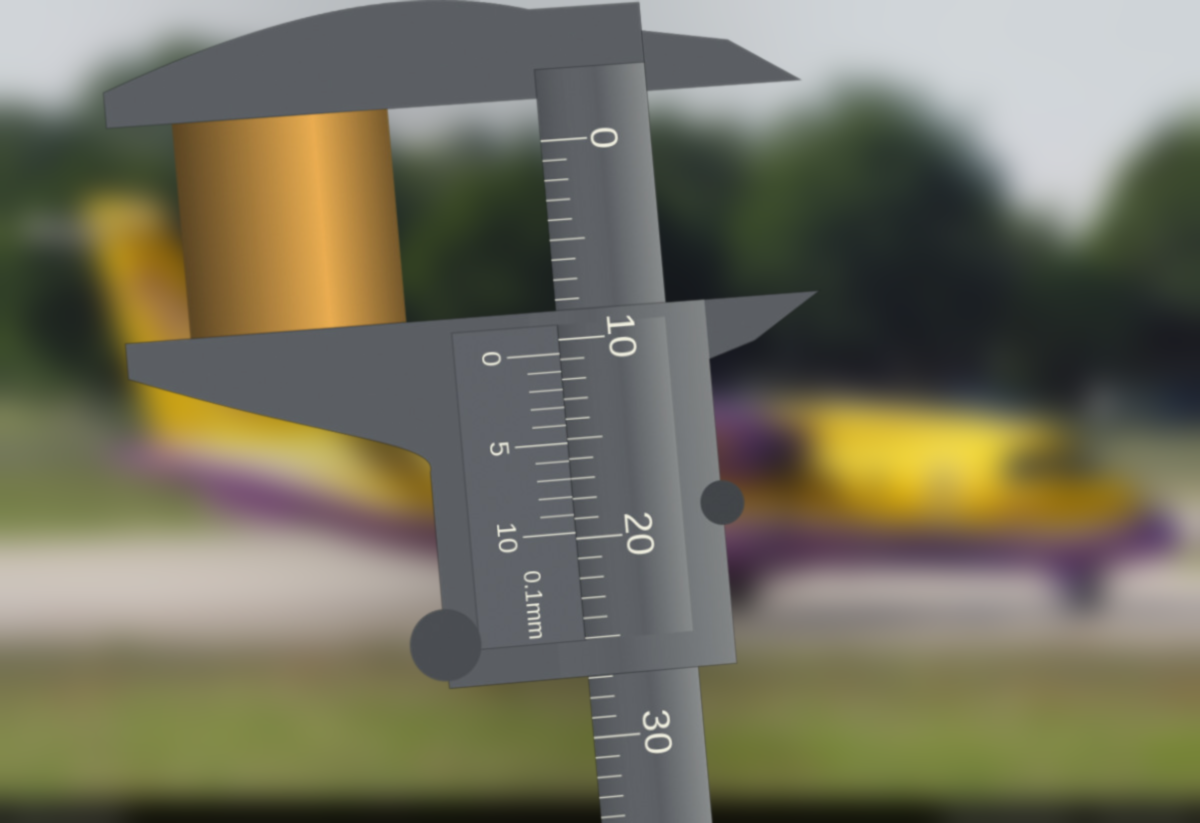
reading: 10.7 mm
